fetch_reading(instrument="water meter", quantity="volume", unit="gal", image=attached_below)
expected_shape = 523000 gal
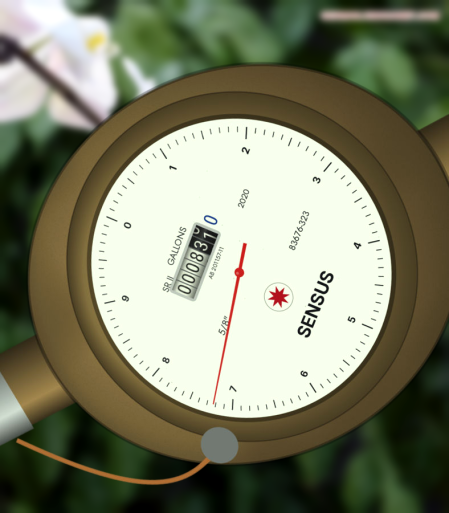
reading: 8307.2 gal
